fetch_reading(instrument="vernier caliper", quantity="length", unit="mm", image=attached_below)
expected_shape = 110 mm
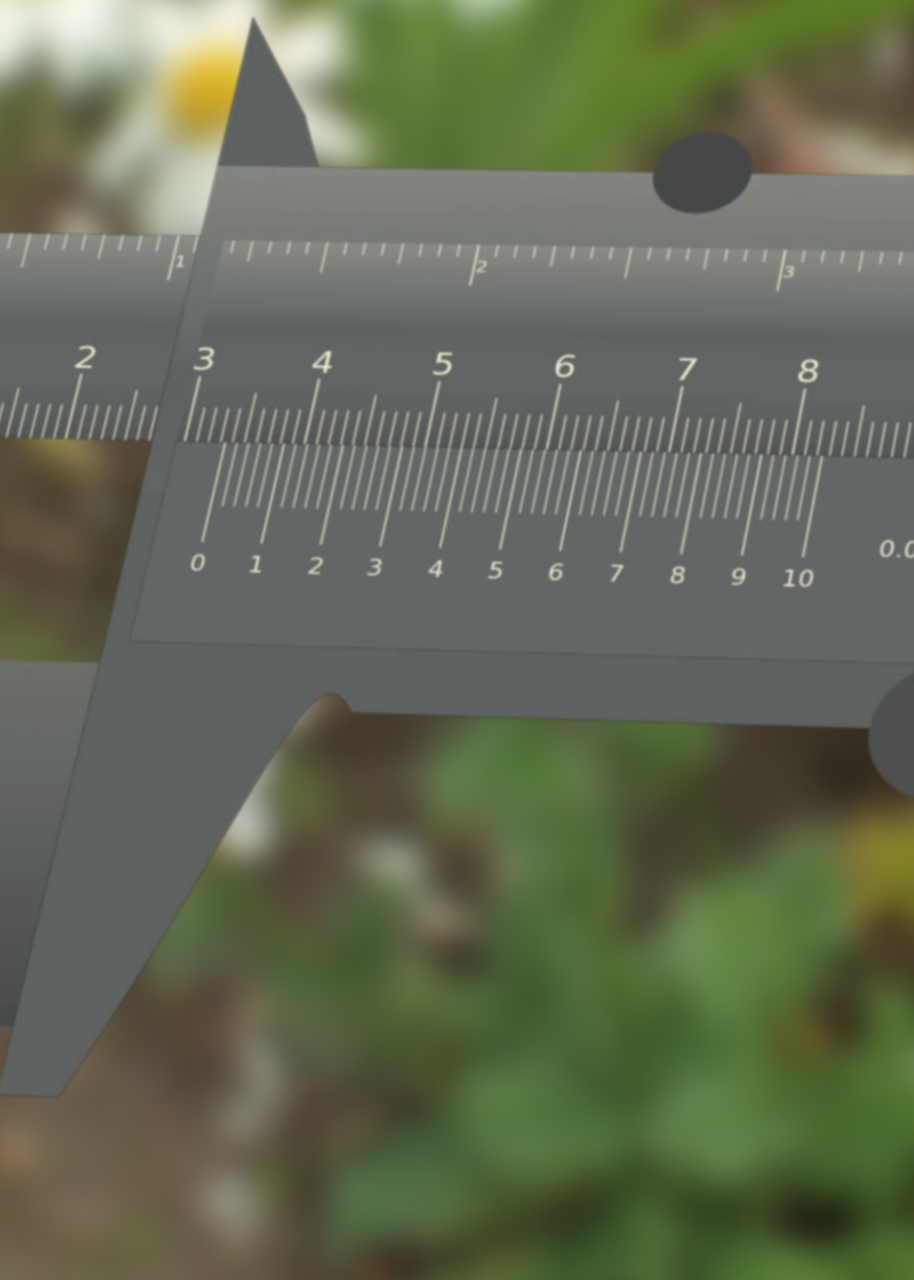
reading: 33.4 mm
